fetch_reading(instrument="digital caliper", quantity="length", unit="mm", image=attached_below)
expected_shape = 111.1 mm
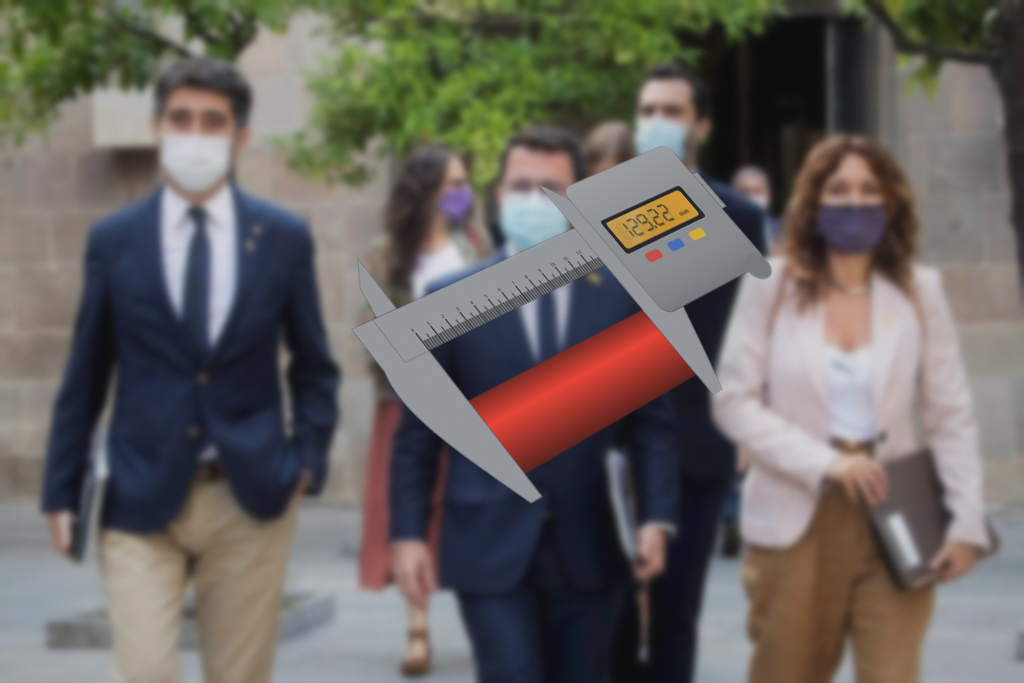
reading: 129.22 mm
